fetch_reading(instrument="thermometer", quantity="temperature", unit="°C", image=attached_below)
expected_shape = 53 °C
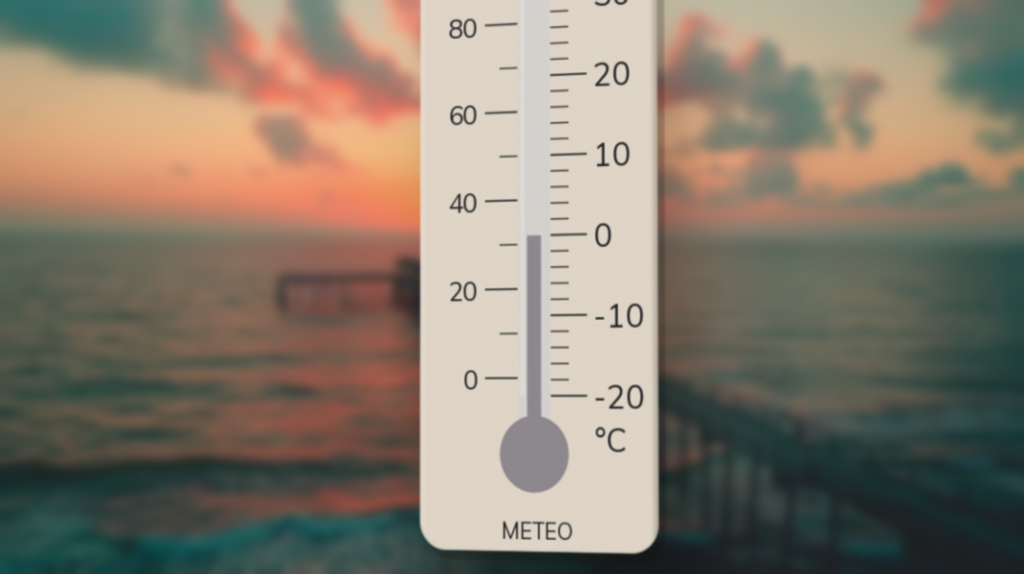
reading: 0 °C
